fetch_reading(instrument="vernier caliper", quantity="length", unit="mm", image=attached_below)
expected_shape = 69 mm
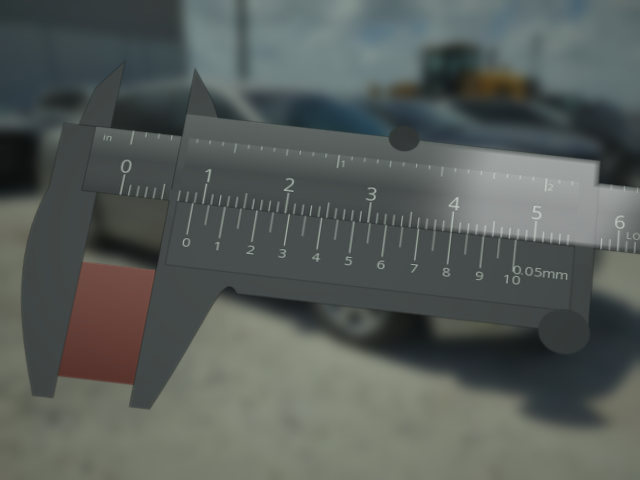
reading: 8.8 mm
